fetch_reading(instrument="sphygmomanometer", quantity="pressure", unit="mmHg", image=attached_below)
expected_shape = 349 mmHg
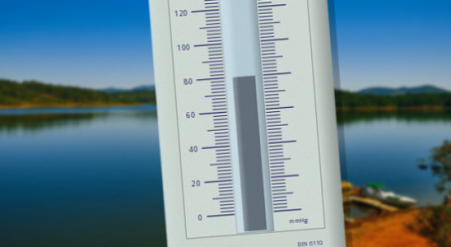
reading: 80 mmHg
